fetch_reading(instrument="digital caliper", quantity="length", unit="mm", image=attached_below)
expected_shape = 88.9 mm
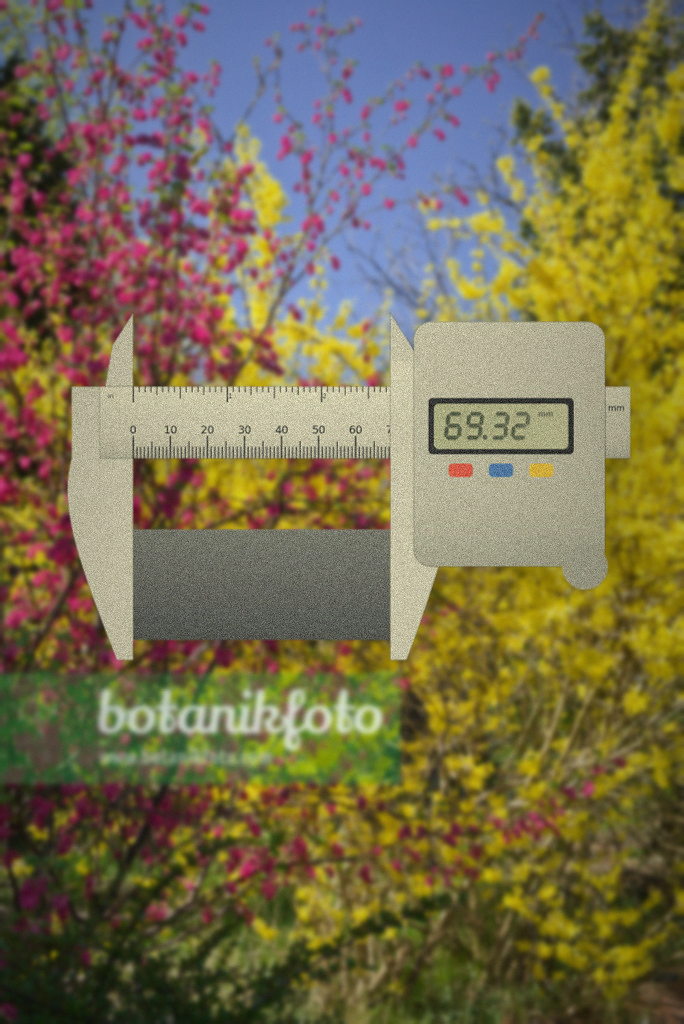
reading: 69.32 mm
